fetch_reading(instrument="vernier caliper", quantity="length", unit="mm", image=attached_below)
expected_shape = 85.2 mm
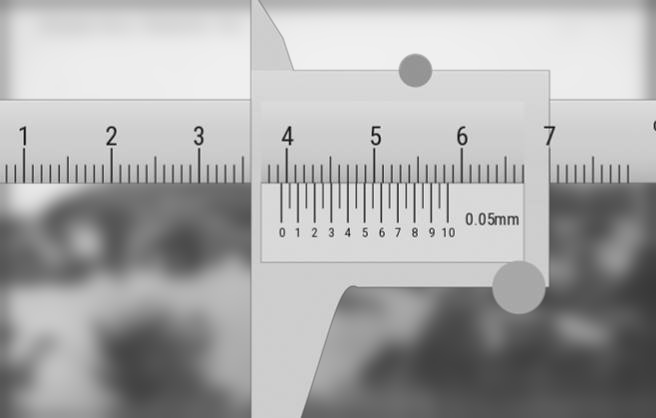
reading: 39.4 mm
